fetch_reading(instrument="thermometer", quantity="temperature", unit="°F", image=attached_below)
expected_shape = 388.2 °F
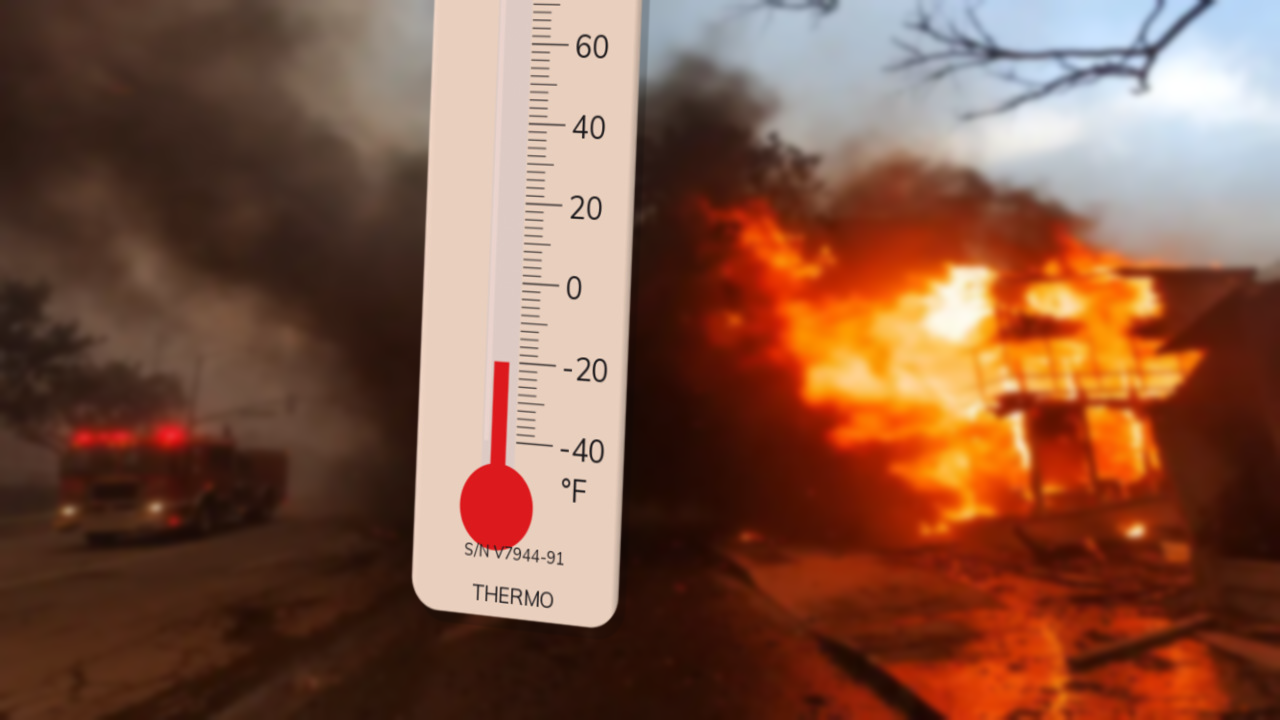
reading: -20 °F
